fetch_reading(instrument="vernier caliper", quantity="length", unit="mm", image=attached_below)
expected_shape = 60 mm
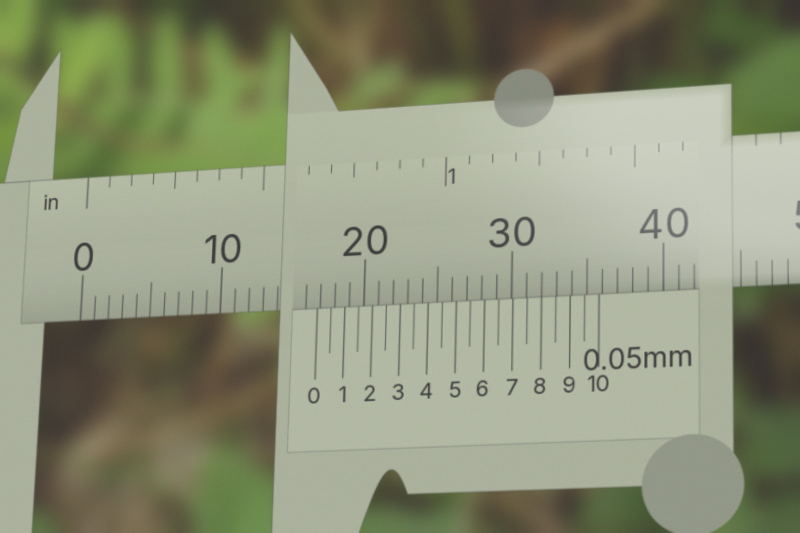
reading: 16.8 mm
